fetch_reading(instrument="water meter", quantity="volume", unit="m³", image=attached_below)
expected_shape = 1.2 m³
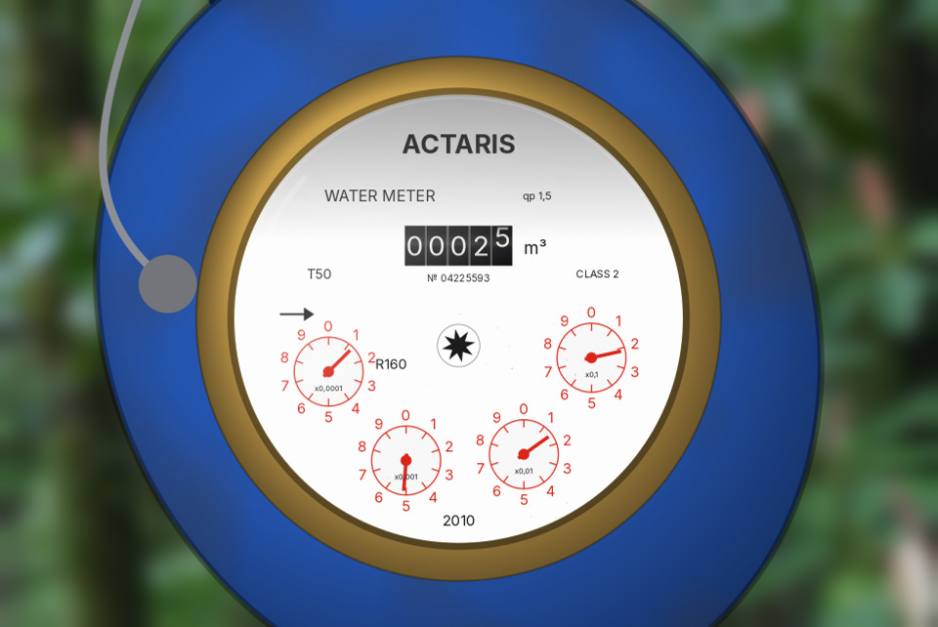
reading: 25.2151 m³
